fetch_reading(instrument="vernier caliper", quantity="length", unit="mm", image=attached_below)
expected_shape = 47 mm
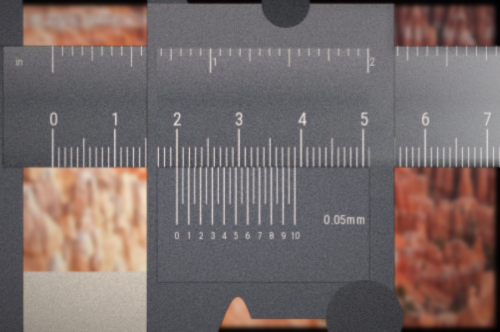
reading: 20.0 mm
